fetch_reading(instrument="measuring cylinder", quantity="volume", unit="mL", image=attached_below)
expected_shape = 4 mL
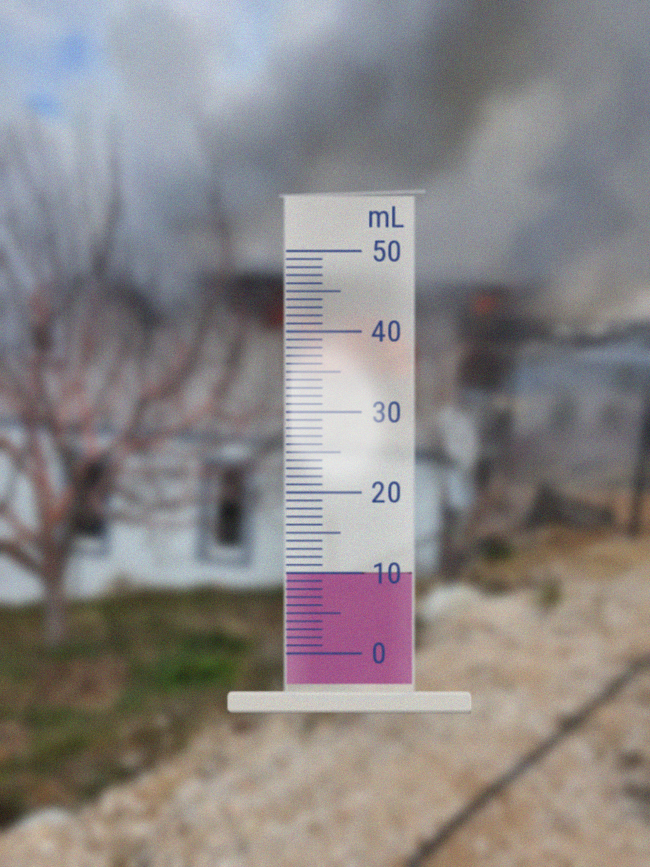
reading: 10 mL
